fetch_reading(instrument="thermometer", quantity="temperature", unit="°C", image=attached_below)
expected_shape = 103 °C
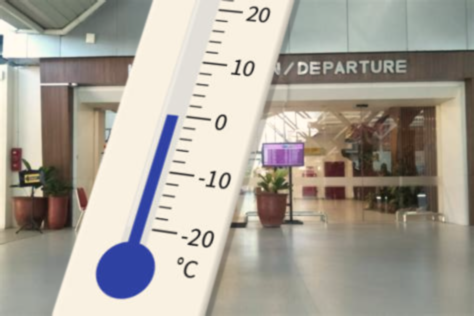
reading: 0 °C
